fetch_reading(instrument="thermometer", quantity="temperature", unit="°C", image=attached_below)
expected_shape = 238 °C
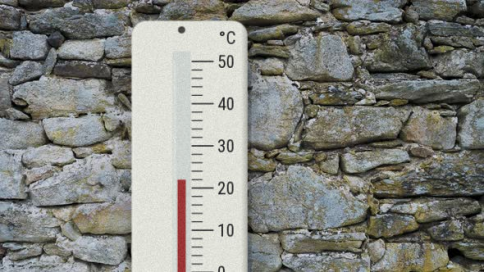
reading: 22 °C
